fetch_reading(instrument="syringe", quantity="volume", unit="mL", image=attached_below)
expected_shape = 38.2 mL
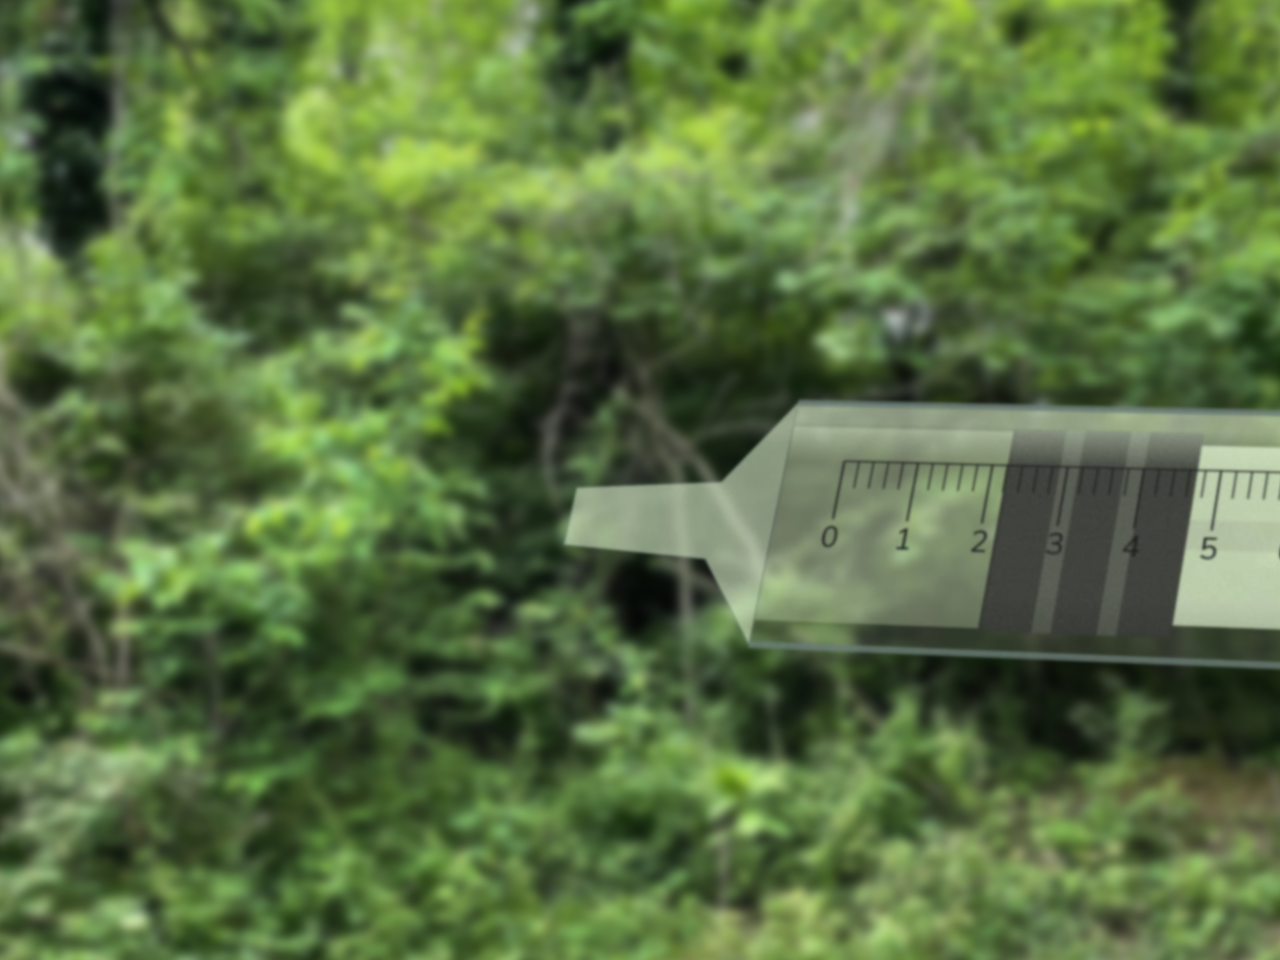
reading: 2.2 mL
